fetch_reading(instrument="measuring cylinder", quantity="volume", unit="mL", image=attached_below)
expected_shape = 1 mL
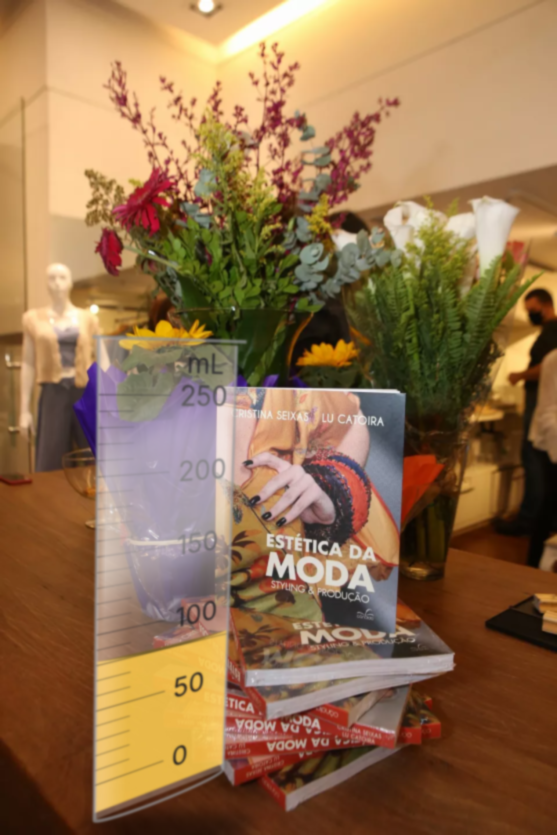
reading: 80 mL
